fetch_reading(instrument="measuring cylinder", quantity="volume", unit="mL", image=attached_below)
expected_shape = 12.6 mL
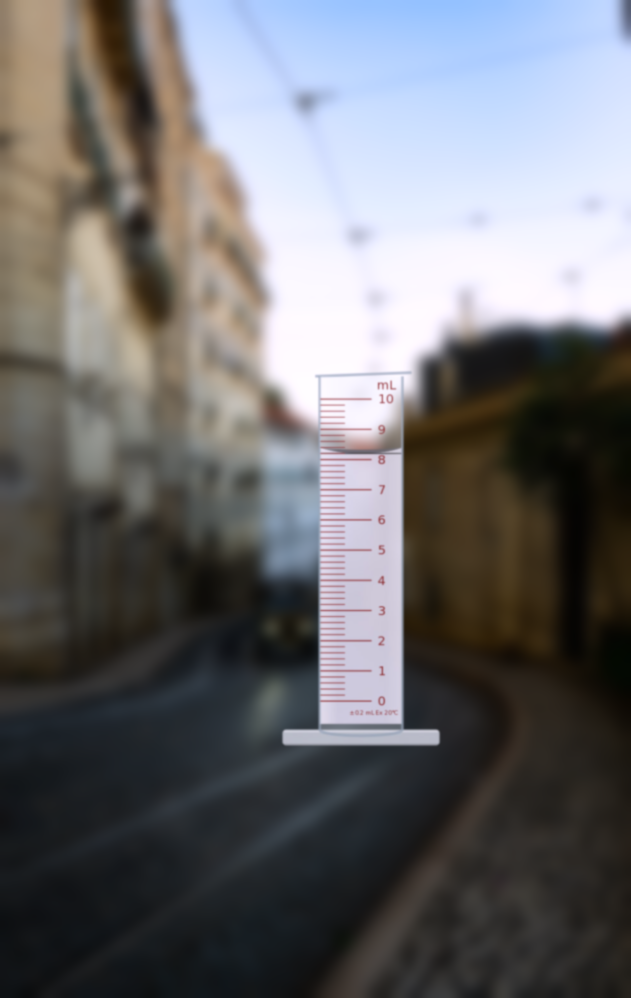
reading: 8.2 mL
